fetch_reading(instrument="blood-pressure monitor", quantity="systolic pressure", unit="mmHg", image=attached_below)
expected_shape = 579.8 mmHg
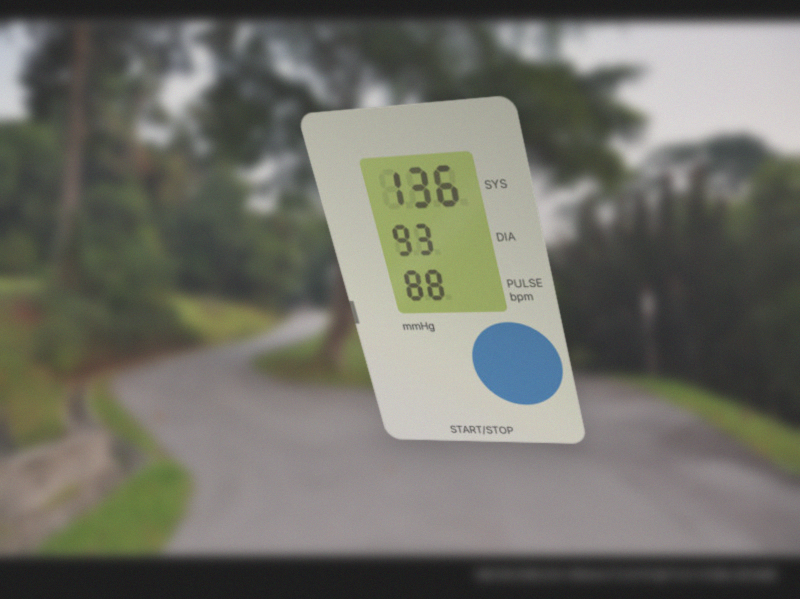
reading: 136 mmHg
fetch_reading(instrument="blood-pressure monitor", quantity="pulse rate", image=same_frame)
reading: 88 bpm
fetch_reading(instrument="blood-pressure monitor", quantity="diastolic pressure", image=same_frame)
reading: 93 mmHg
